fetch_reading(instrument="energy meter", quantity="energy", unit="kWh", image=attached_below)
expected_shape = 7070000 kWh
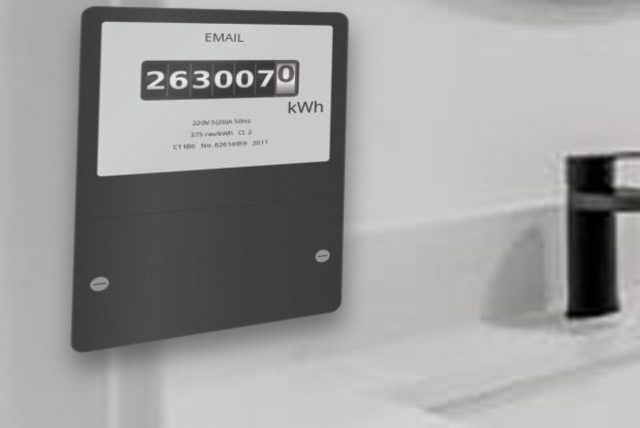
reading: 263007.0 kWh
